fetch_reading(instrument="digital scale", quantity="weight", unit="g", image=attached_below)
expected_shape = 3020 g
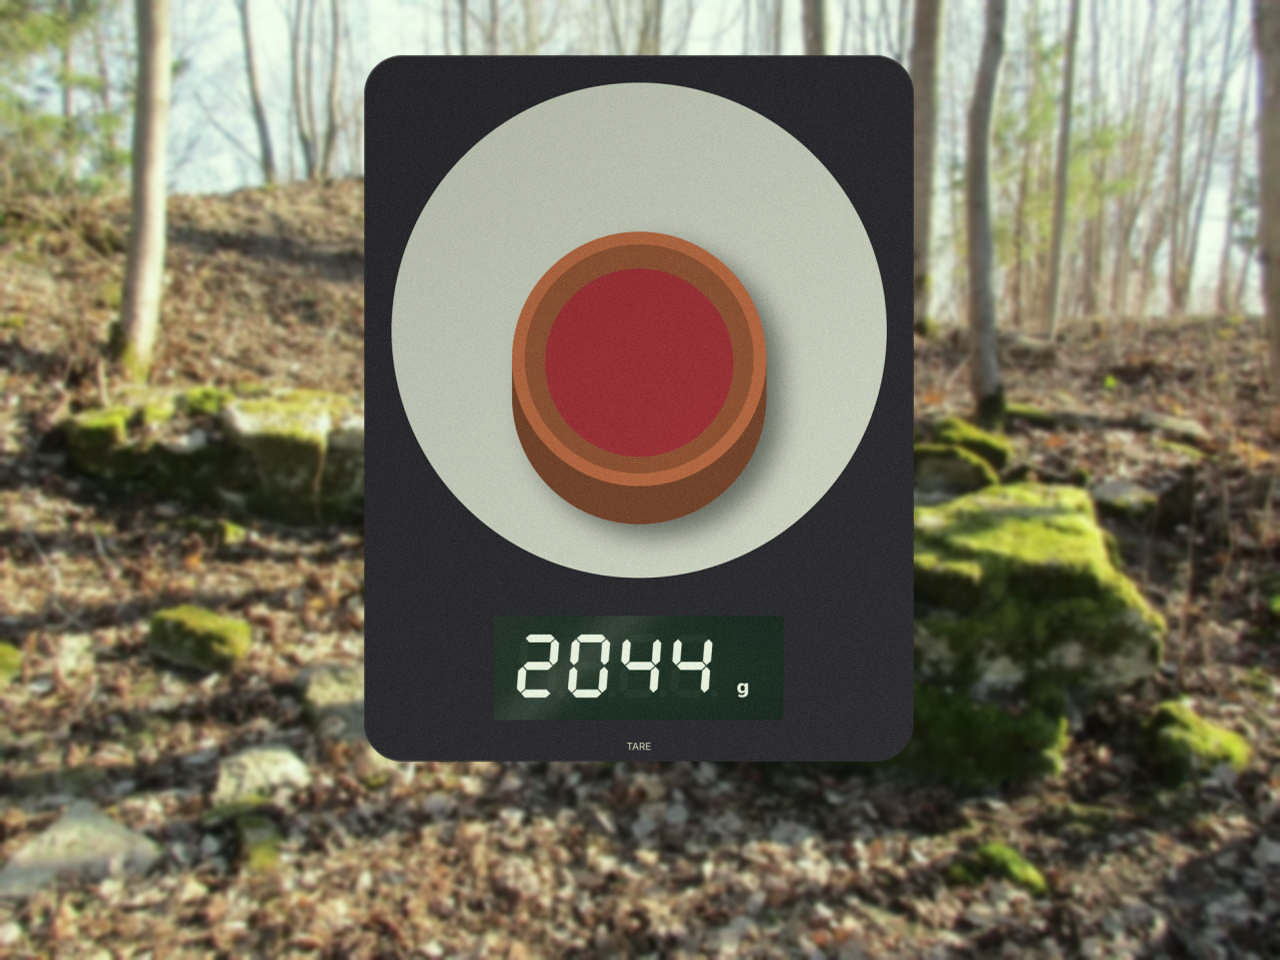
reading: 2044 g
